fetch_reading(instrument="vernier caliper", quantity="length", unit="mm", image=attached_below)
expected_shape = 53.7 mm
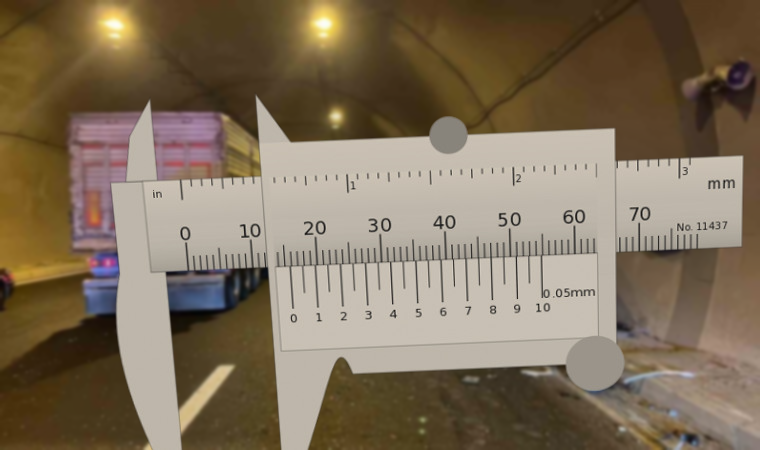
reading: 15.8 mm
